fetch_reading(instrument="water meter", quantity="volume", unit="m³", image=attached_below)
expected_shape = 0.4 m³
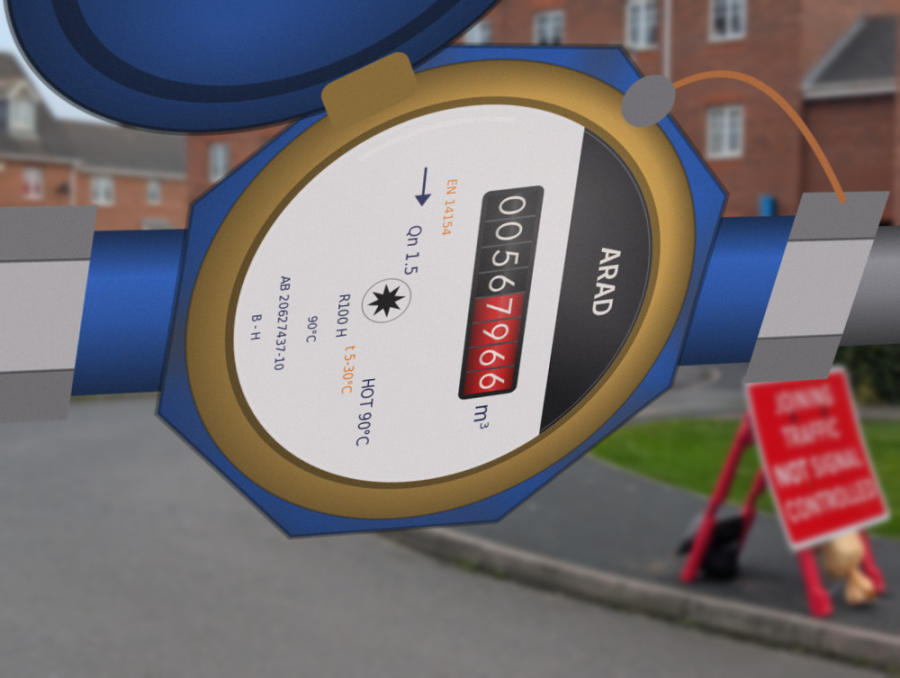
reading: 56.7966 m³
